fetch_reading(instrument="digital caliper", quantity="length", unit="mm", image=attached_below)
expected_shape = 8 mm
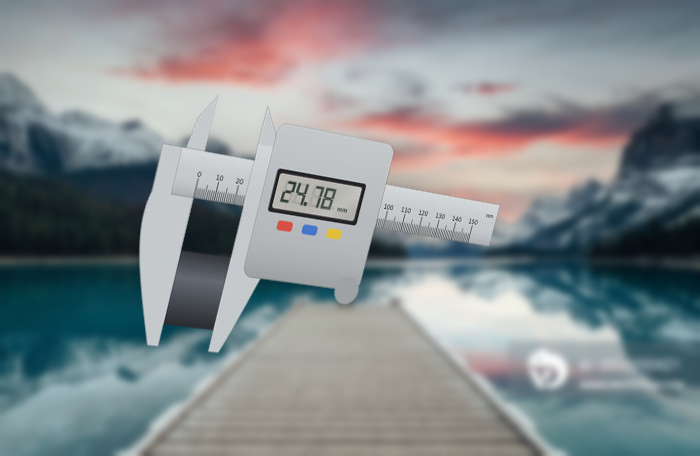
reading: 24.78 mm
